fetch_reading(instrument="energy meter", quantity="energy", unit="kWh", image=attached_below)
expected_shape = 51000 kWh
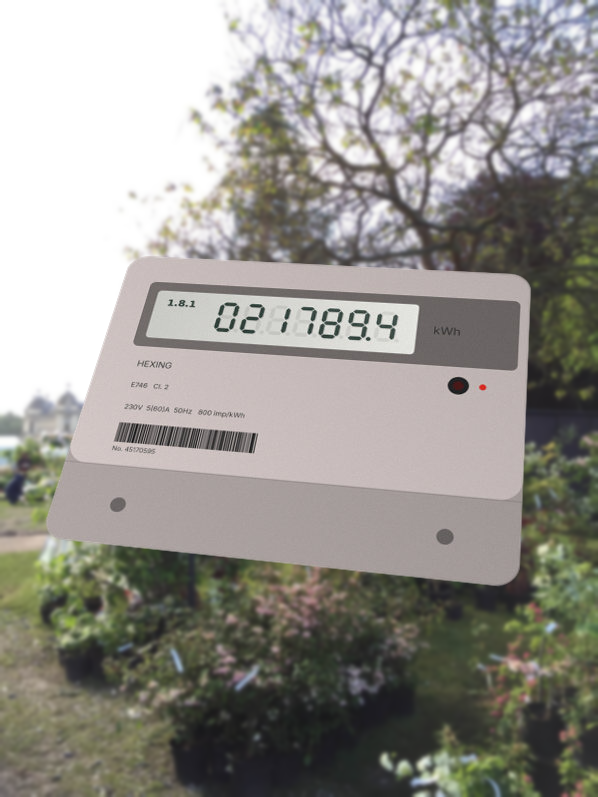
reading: 21789.4 kWh
